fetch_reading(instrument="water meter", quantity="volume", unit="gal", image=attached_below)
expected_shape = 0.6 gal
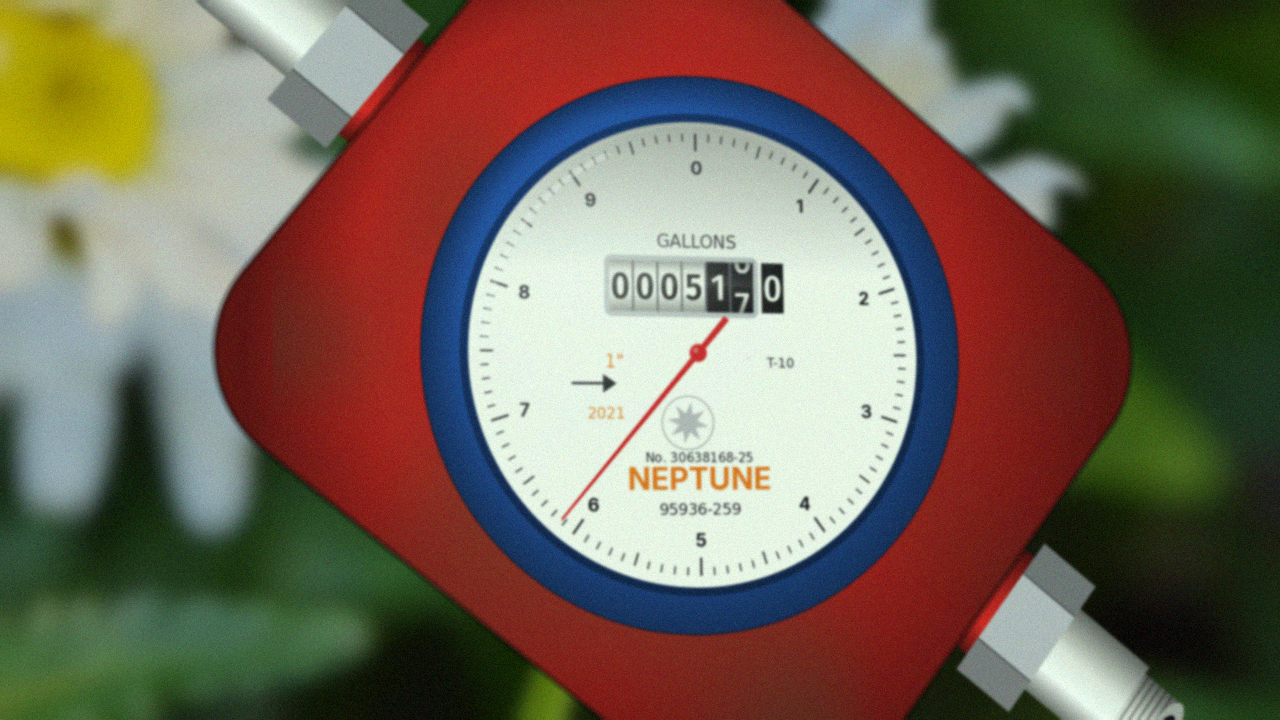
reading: 5166.1 gal
